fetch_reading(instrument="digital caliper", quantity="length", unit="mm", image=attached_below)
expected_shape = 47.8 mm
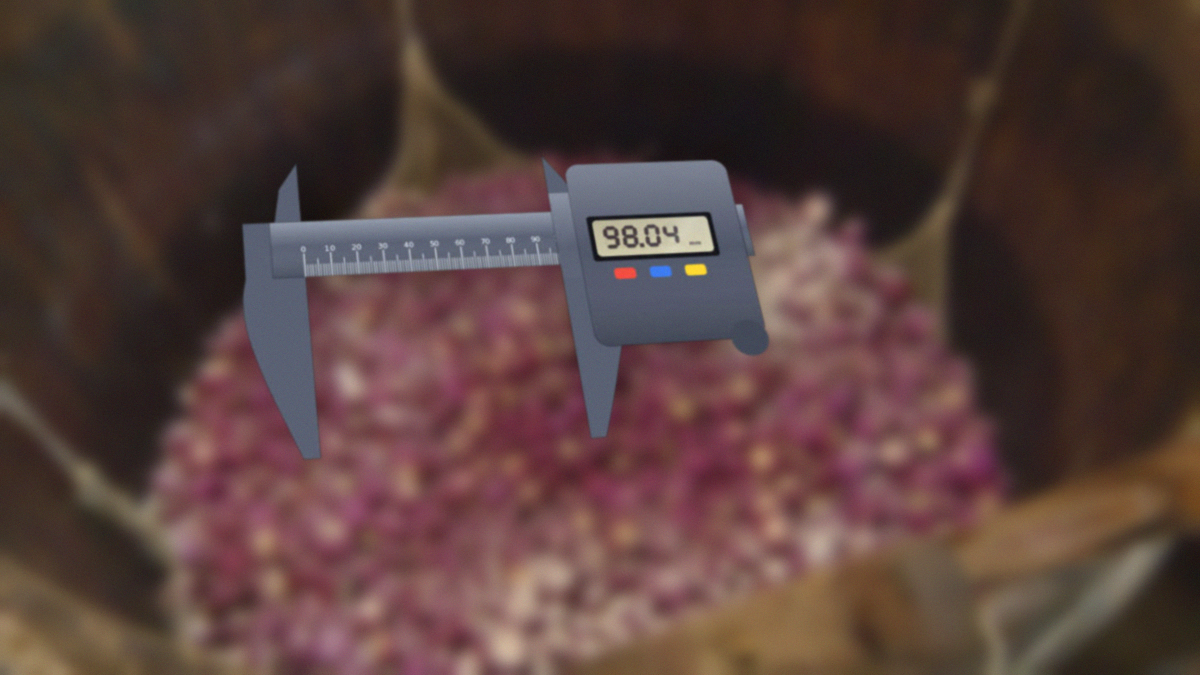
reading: 98.04 mm
